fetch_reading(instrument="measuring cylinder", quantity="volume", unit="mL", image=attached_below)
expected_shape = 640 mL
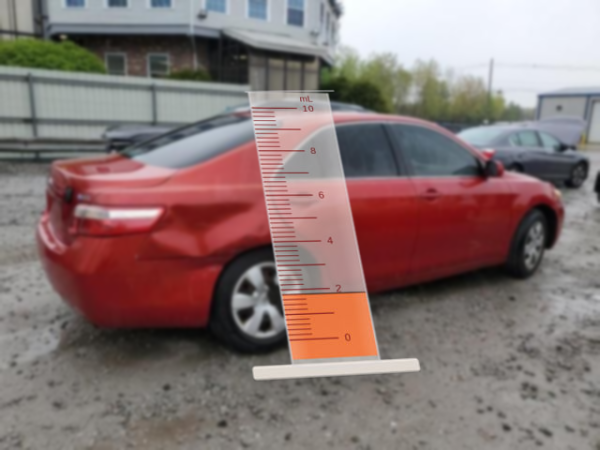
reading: 1.8 mL
